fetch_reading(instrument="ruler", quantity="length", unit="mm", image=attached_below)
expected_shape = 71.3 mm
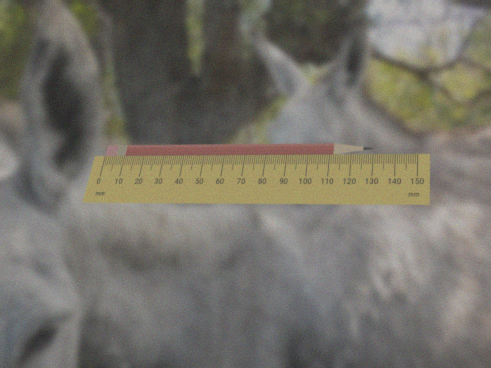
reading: 130 mm
